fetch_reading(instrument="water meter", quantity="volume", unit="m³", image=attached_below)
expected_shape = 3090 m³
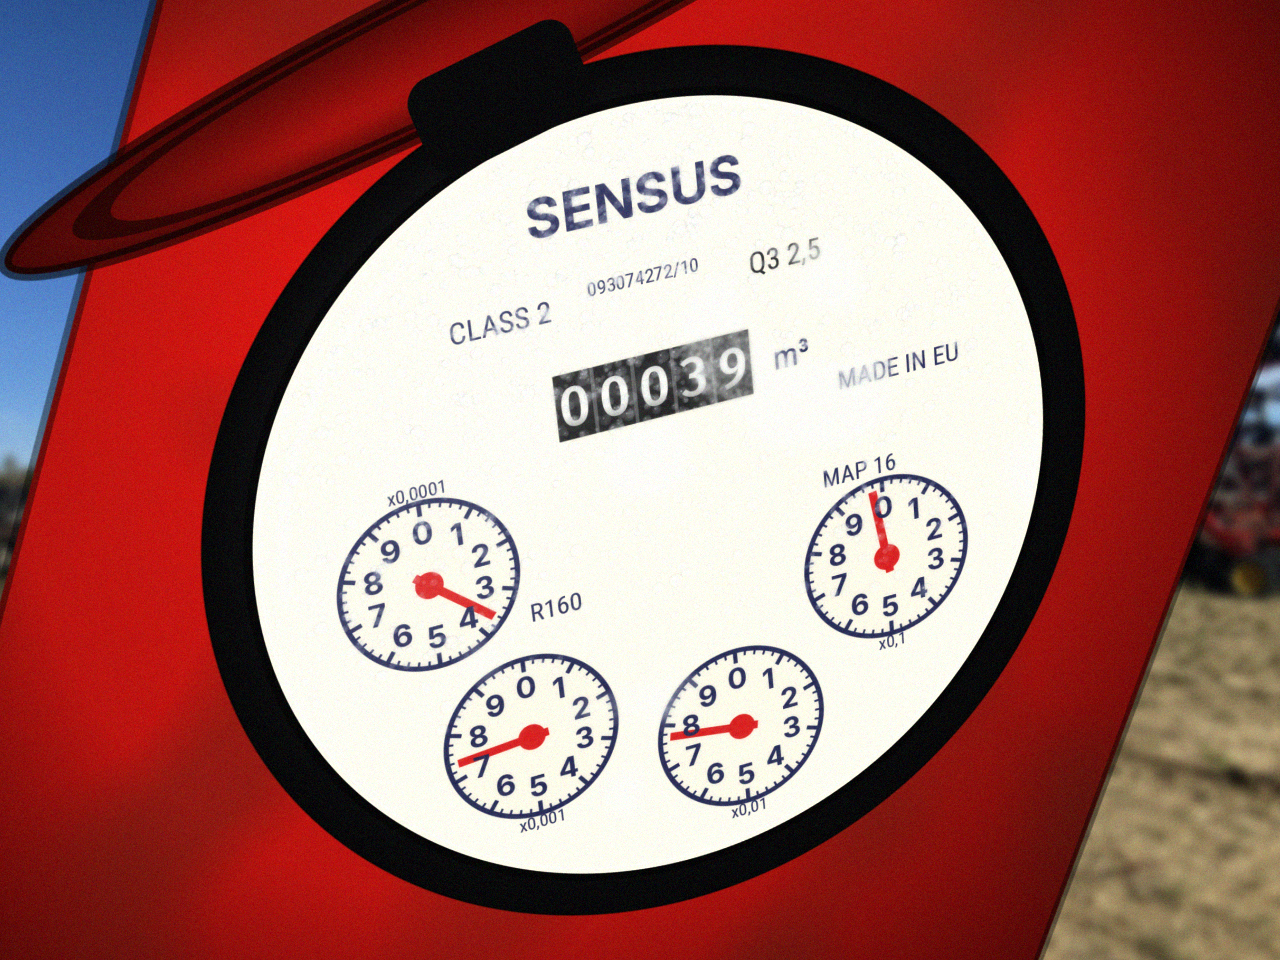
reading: 38.9773 m³
